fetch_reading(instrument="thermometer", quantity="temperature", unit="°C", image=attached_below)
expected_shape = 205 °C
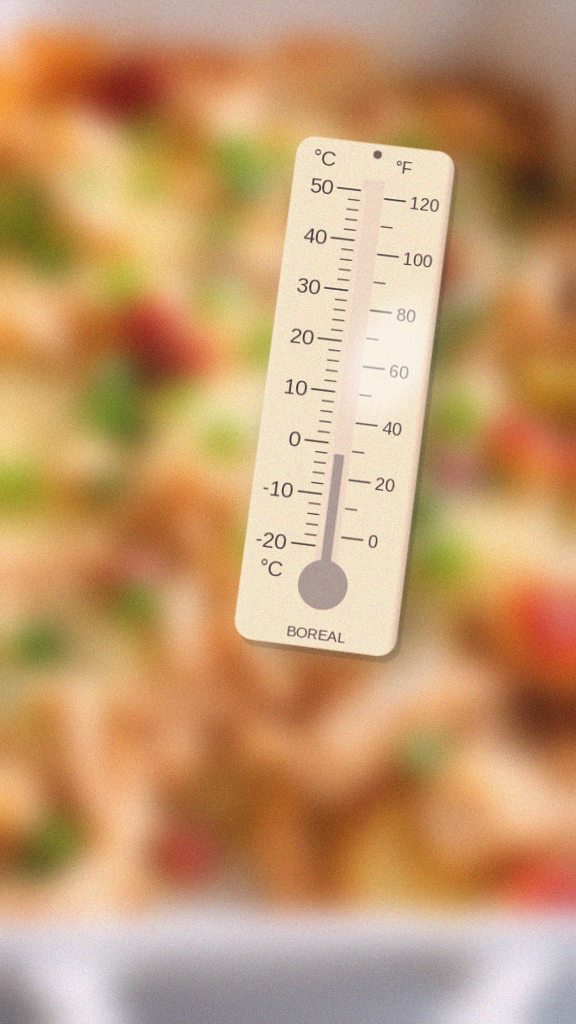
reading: -2 °C
